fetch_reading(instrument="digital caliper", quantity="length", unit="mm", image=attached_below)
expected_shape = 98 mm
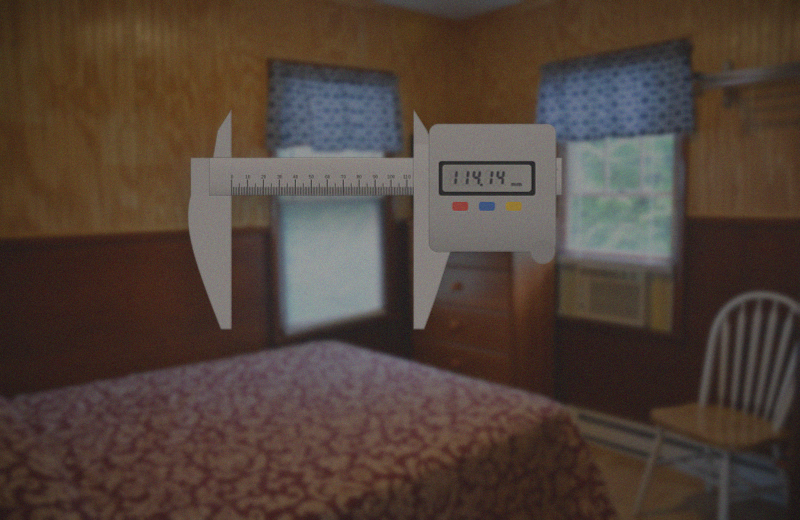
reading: 114.14 mm
